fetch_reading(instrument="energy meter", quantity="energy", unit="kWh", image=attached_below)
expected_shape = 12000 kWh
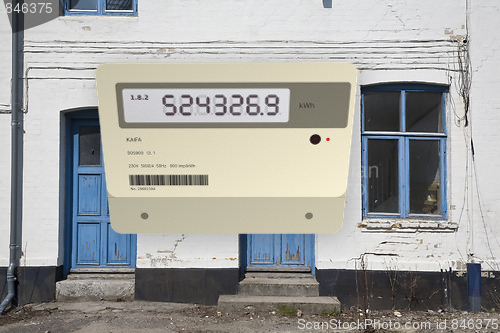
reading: 524326.9 kWh
